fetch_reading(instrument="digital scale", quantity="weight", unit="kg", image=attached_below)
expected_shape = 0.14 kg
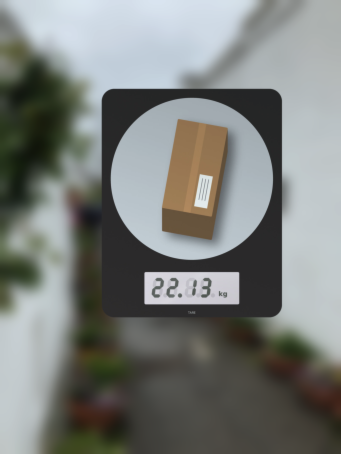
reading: 22.13 kg
